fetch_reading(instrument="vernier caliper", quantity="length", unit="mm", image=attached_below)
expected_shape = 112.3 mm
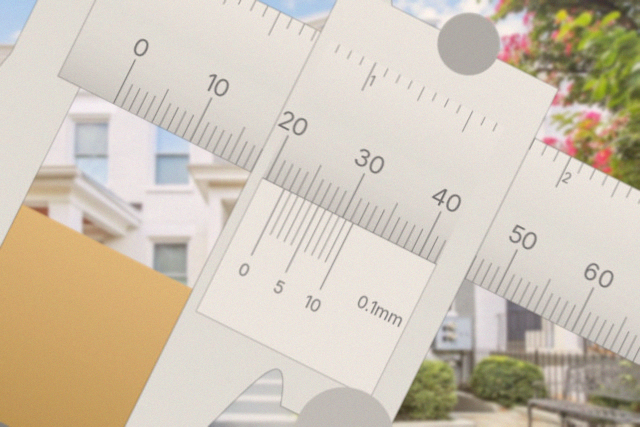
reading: 22.4 mm
